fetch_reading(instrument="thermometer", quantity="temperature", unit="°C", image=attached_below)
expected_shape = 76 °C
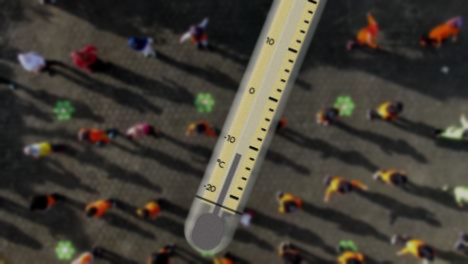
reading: -12 °C
